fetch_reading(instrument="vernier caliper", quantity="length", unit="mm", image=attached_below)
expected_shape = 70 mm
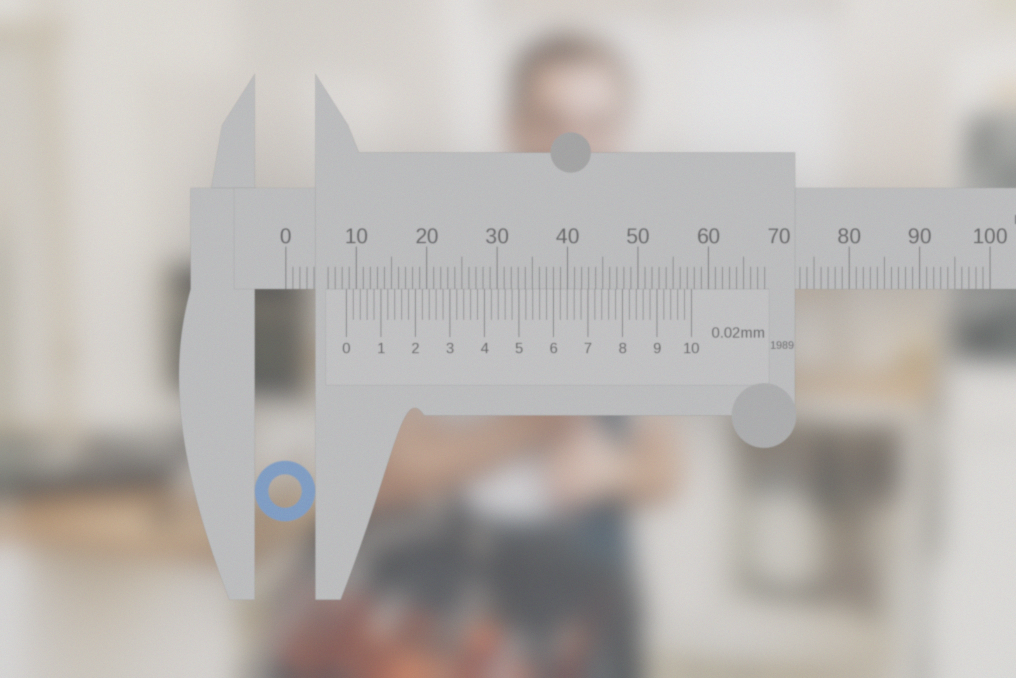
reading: 8.6 mm
